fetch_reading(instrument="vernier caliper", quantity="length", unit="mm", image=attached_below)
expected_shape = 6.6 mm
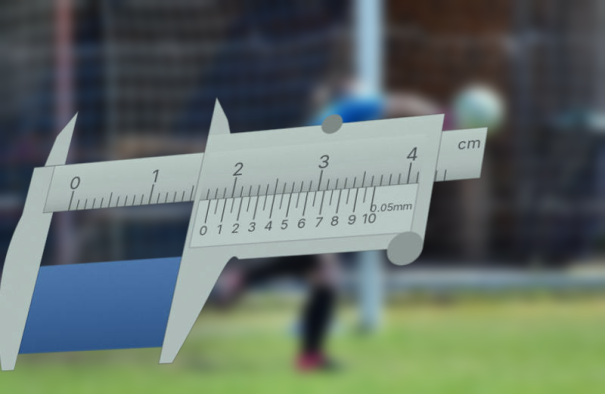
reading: 17.4 mm
